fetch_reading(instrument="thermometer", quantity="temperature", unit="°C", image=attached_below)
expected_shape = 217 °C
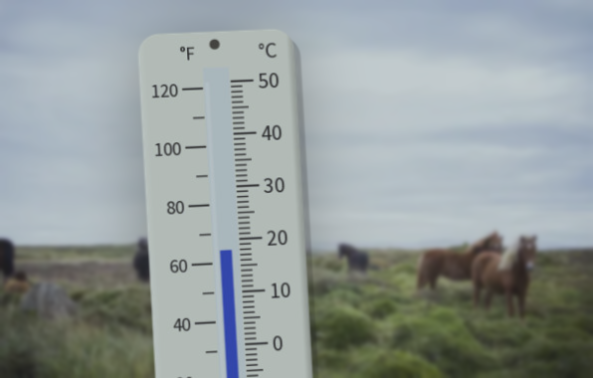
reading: 18 °C
